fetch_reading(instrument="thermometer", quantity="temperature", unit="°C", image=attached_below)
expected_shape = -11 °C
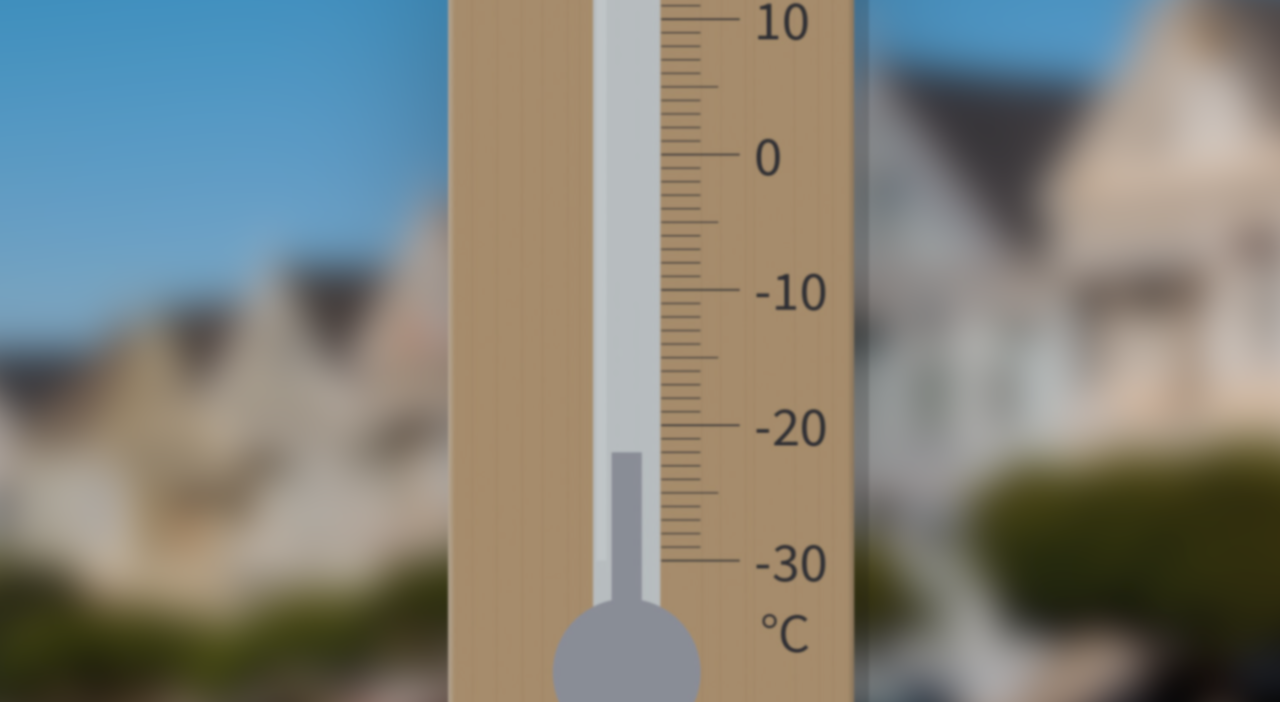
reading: -22 °C
